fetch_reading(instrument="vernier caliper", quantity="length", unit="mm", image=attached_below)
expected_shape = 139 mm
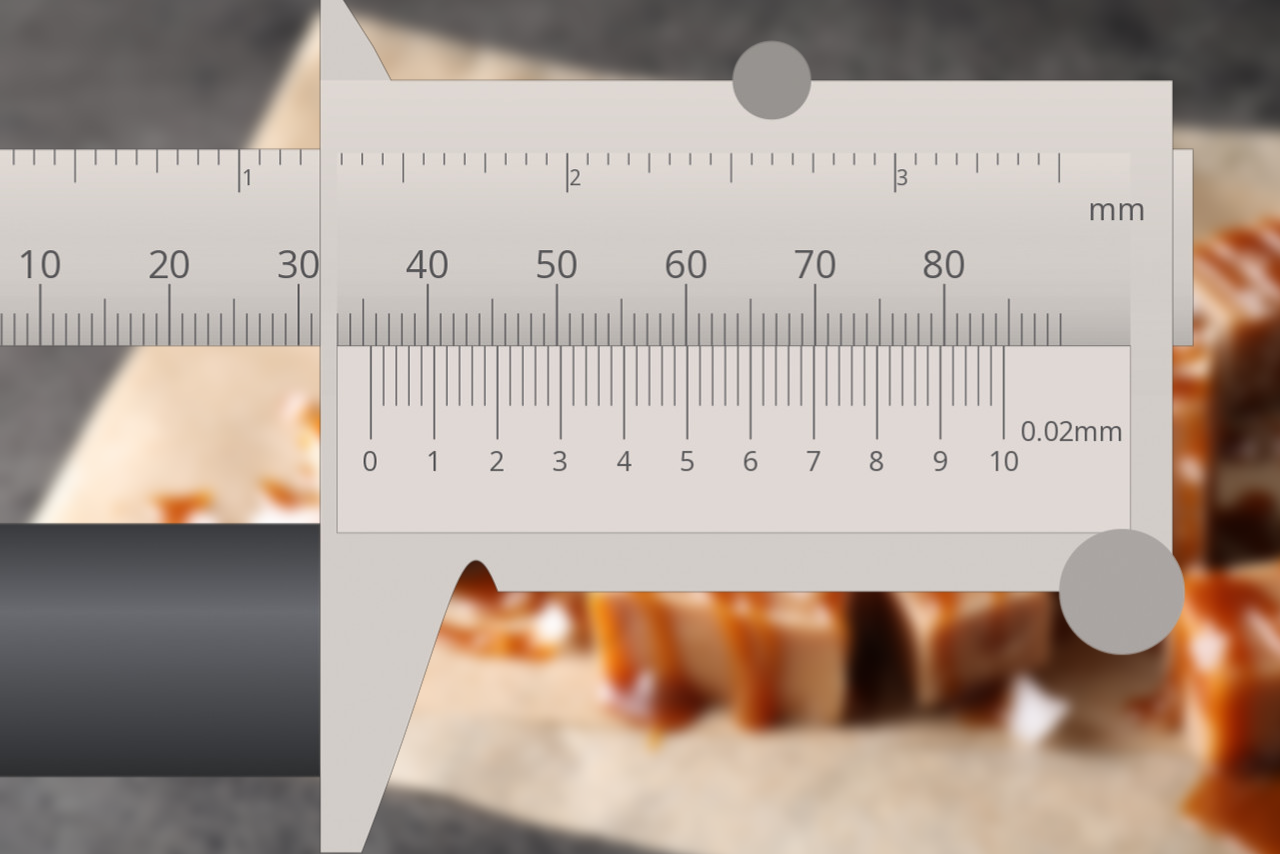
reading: 35.6 mm
